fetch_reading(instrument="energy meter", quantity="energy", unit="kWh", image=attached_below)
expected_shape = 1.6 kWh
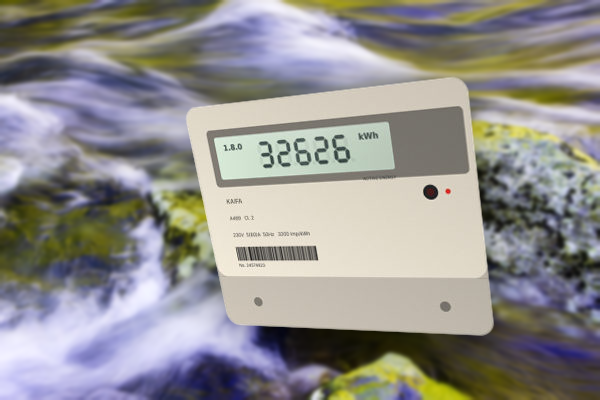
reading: 32626 kWh
